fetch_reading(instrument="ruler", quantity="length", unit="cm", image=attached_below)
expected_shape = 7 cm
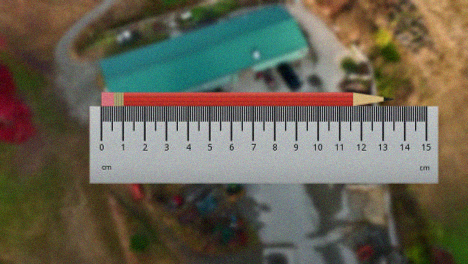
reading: 13.5 cm
